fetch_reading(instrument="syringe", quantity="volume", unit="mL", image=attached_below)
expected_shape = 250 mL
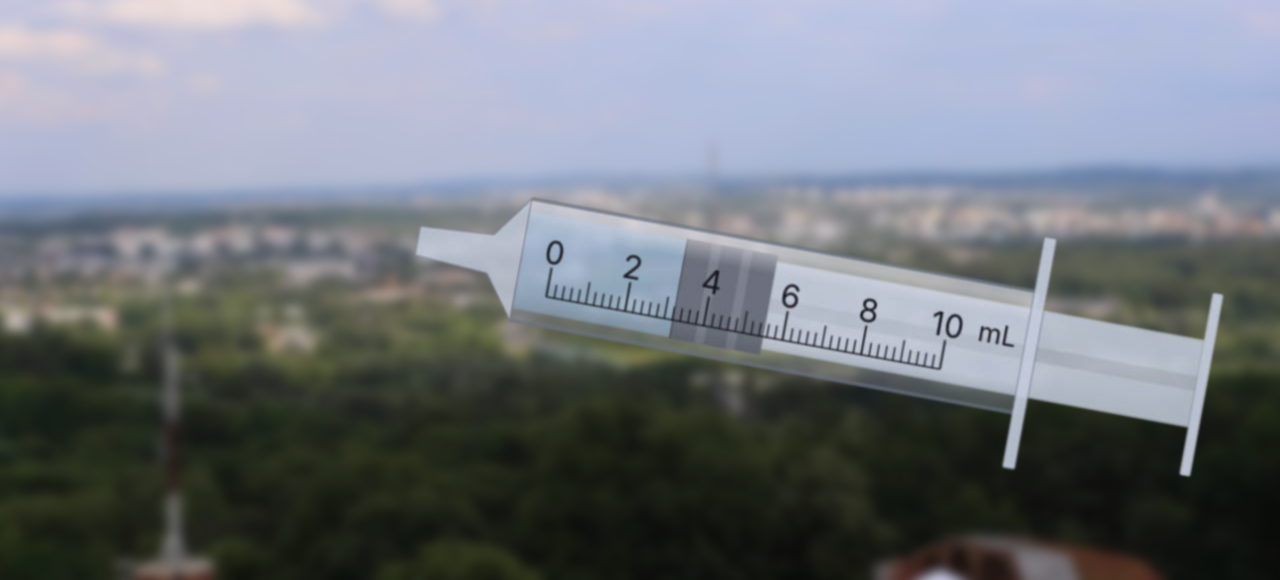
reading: 3.2 mL
